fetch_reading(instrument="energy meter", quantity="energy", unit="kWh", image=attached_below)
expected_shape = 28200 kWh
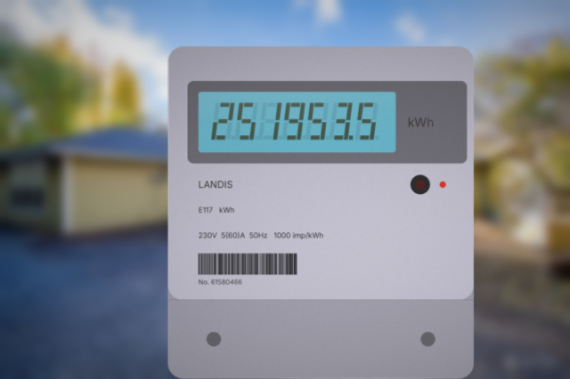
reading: 251953.5 kWh
